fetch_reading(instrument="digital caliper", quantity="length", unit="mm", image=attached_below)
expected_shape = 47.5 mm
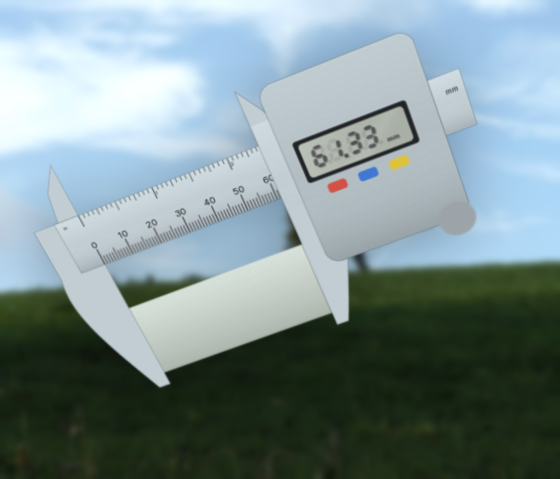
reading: 61.33 mm
